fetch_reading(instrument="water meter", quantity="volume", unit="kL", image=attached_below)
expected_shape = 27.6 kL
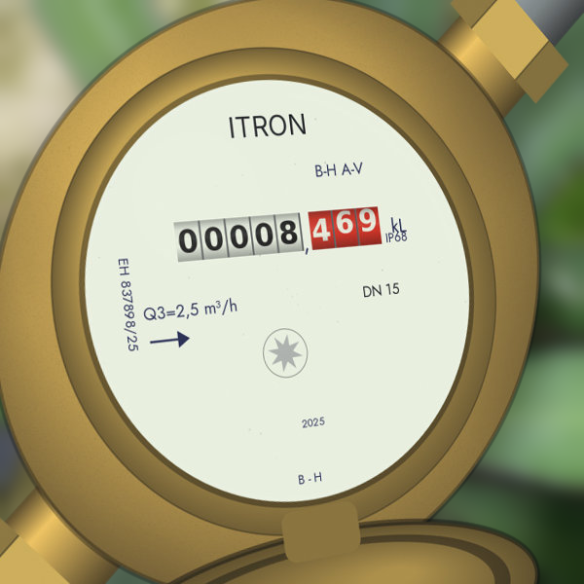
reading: 8.469 kL
